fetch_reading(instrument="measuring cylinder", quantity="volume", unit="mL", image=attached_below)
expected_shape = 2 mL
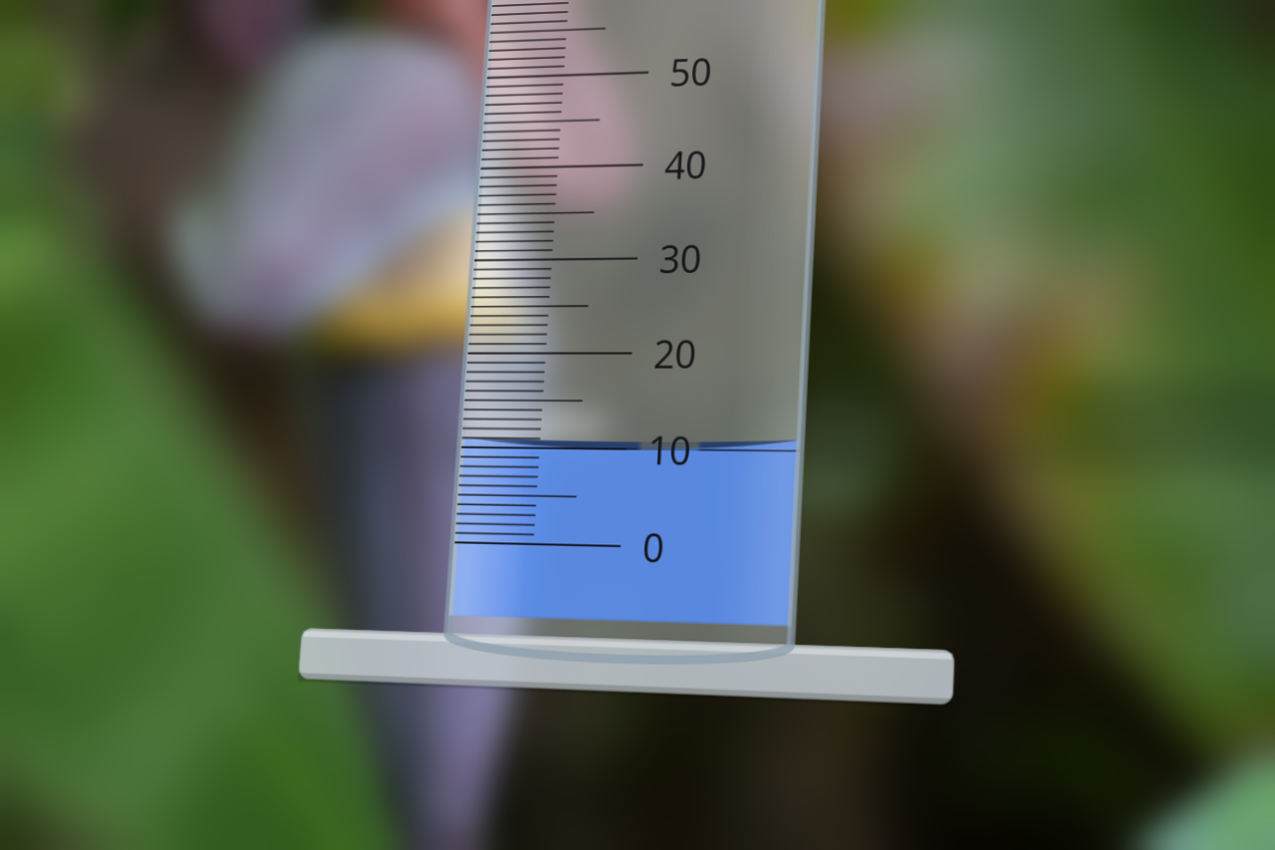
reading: 10 mL
